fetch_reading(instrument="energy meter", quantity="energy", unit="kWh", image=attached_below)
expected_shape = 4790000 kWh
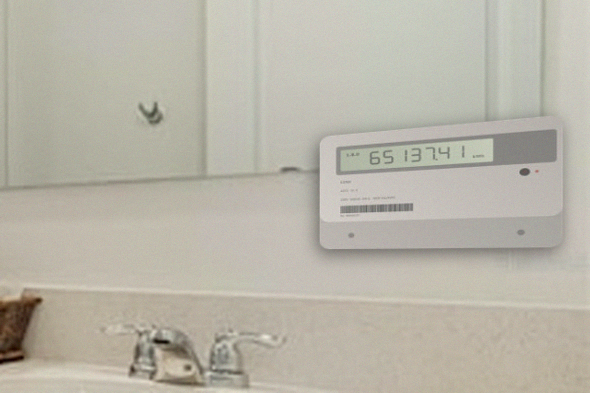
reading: 65137.41 kWh
